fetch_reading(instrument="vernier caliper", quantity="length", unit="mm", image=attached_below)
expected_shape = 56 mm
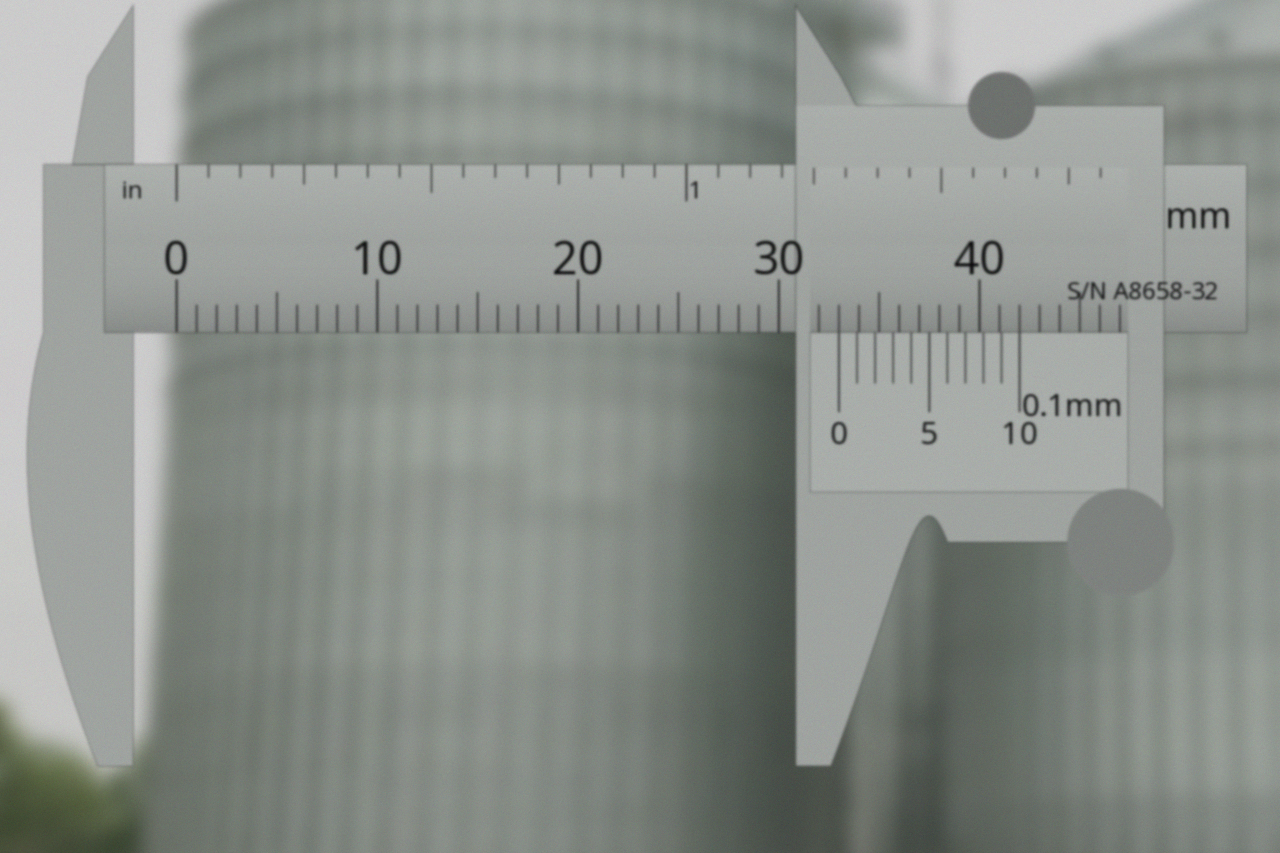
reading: 33.0 mm
